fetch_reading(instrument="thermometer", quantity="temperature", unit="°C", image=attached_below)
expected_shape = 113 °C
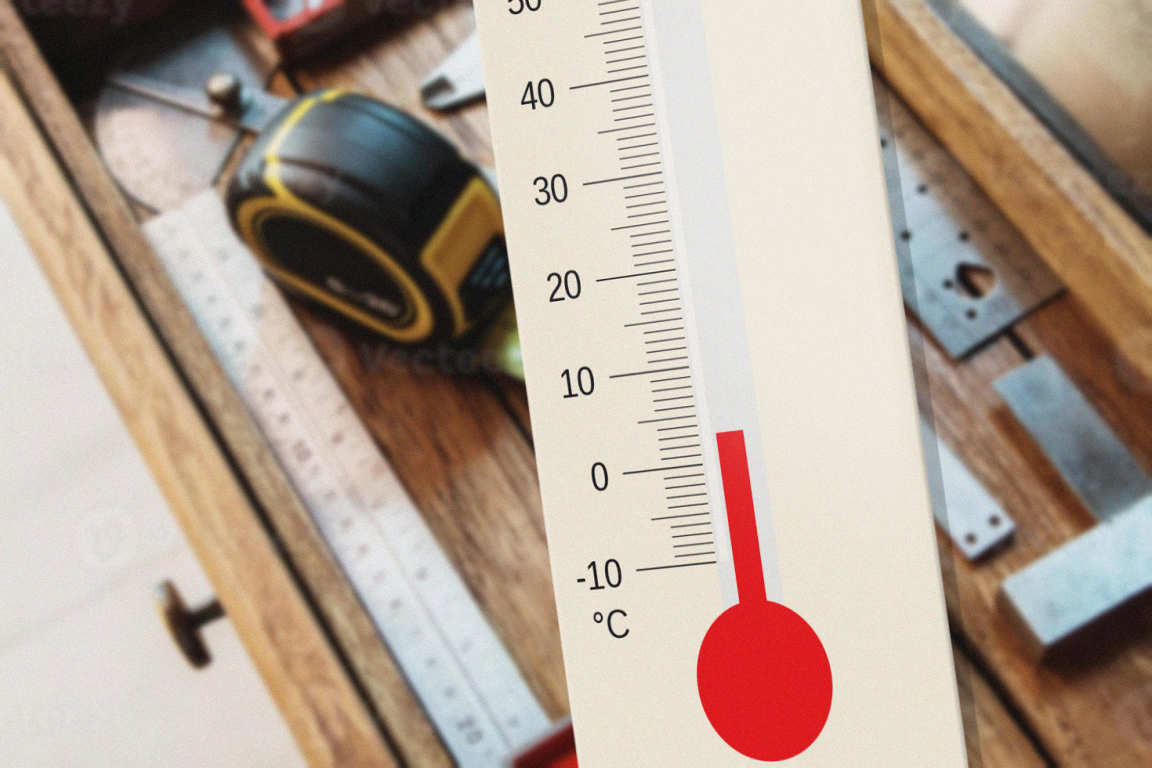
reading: 3 °C
